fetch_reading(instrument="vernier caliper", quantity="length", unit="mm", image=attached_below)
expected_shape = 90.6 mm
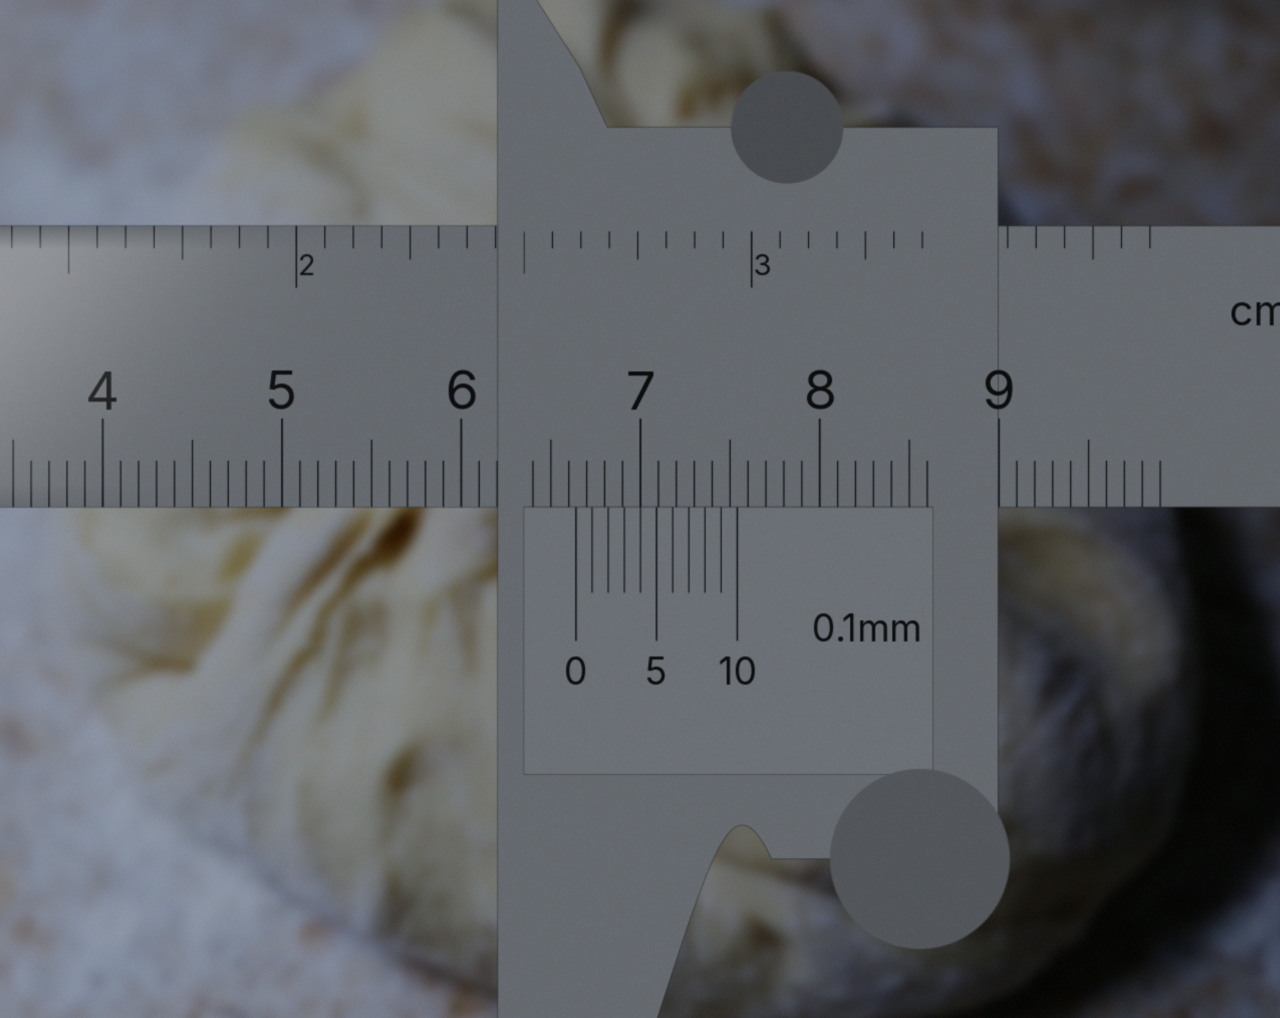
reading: 66.4 mm
